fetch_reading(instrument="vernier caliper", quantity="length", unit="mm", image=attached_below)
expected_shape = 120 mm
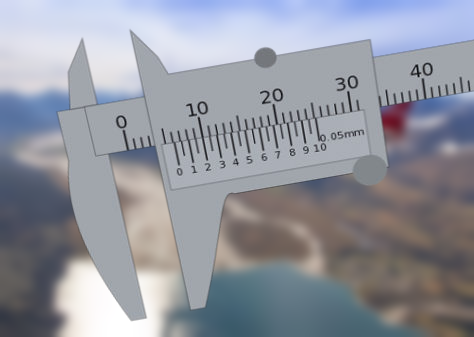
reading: 6.2 mm
